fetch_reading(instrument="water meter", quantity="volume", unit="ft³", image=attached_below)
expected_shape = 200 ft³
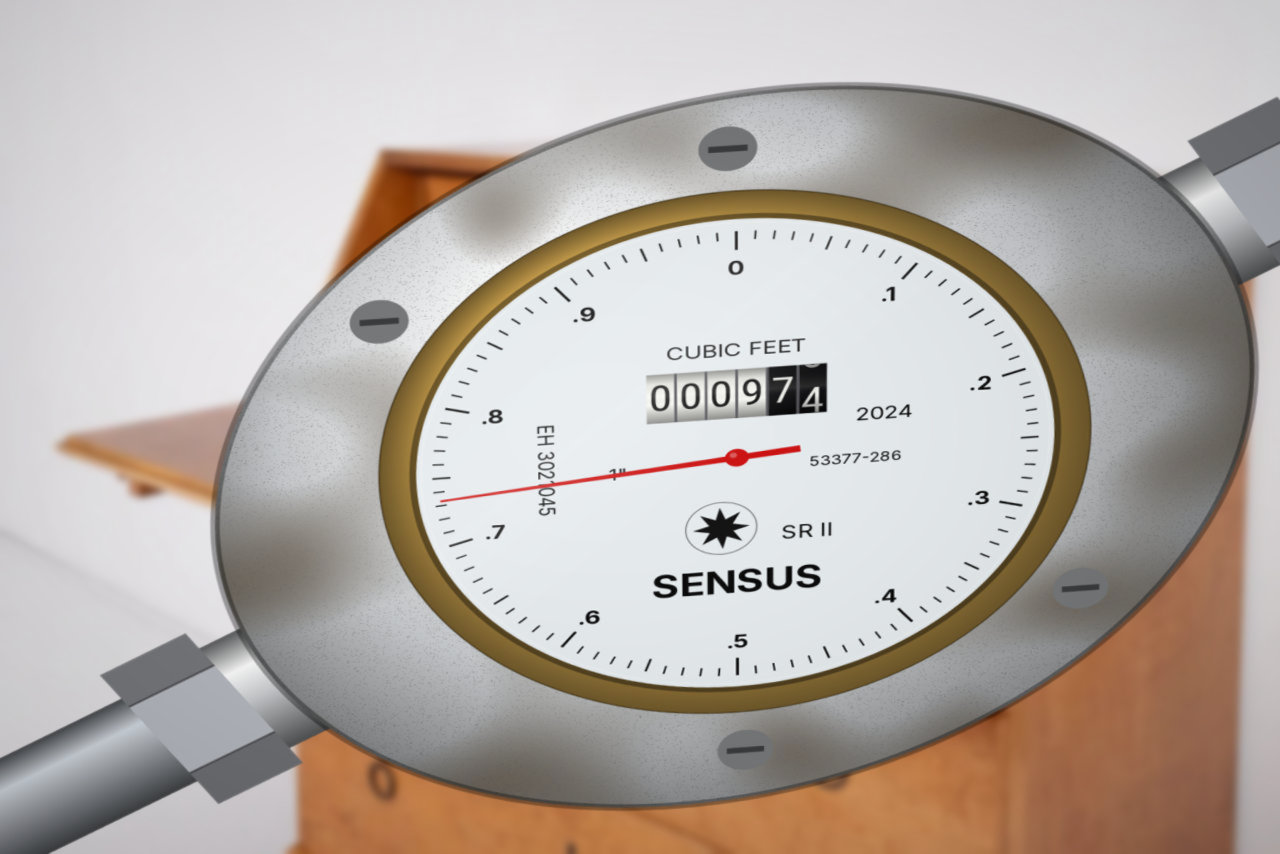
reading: 973.73 ft³
